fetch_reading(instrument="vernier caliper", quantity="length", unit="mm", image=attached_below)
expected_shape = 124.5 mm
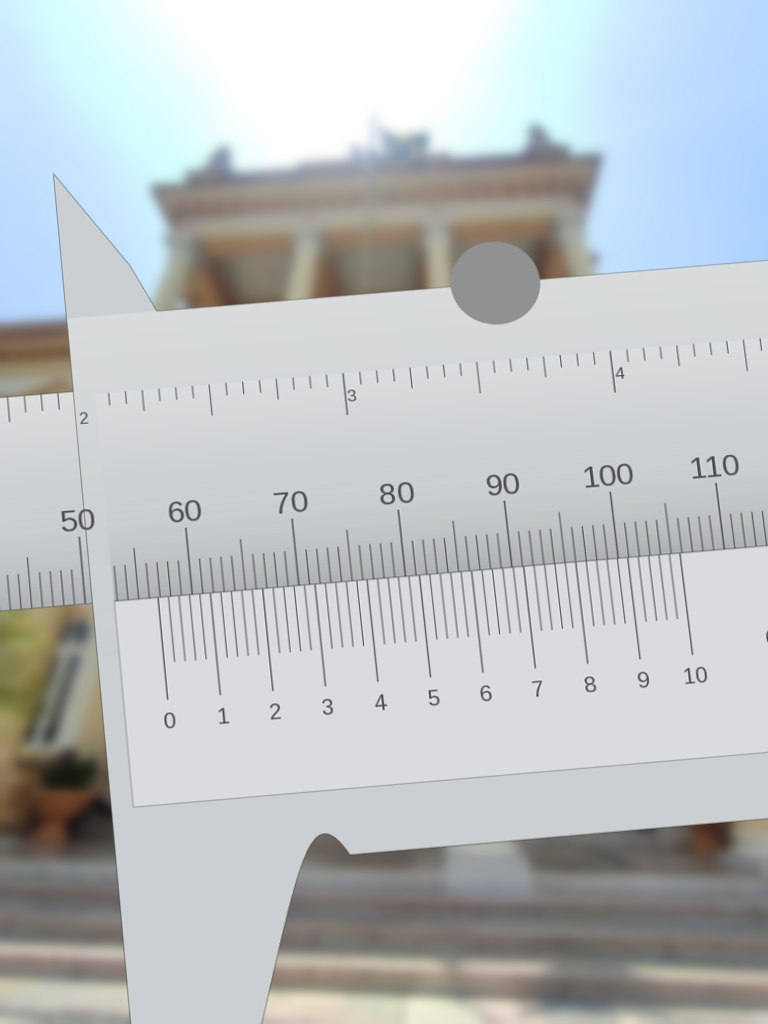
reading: 56.8 mm
